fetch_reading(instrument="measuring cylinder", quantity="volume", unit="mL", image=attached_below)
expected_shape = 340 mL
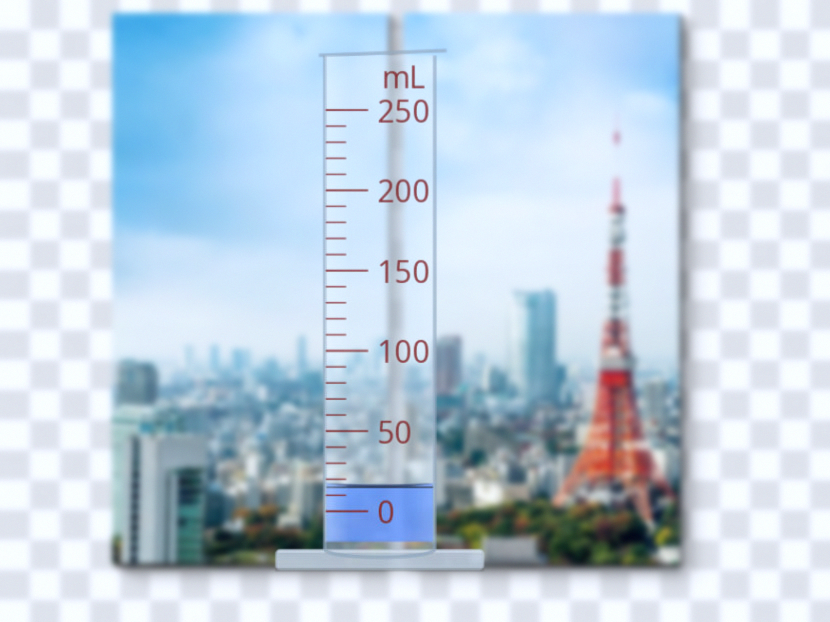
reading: 15 mL
